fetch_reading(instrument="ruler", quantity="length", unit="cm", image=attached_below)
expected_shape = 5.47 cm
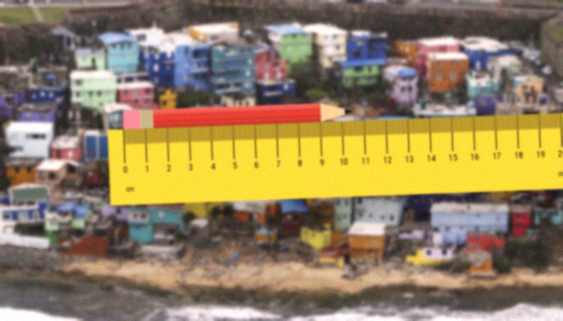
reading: 10.5 cm
